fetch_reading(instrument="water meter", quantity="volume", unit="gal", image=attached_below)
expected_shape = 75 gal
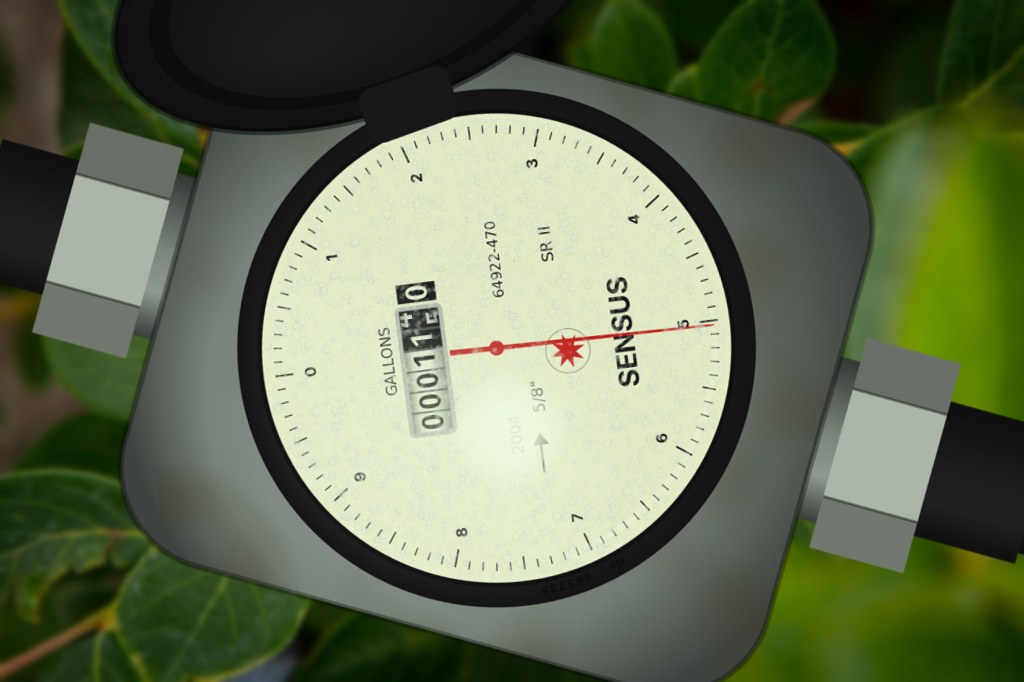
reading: 1145.0 gal
